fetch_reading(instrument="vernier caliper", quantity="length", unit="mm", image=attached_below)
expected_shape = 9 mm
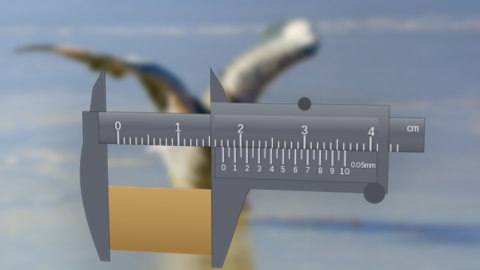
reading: 17.2 mm
